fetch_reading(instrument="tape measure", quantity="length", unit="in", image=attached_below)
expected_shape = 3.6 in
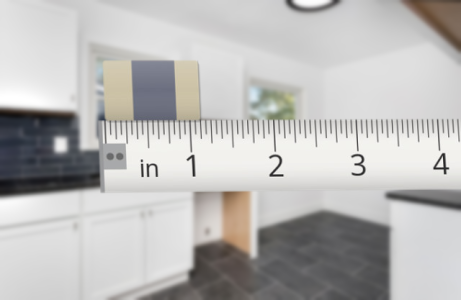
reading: 1.125 in
